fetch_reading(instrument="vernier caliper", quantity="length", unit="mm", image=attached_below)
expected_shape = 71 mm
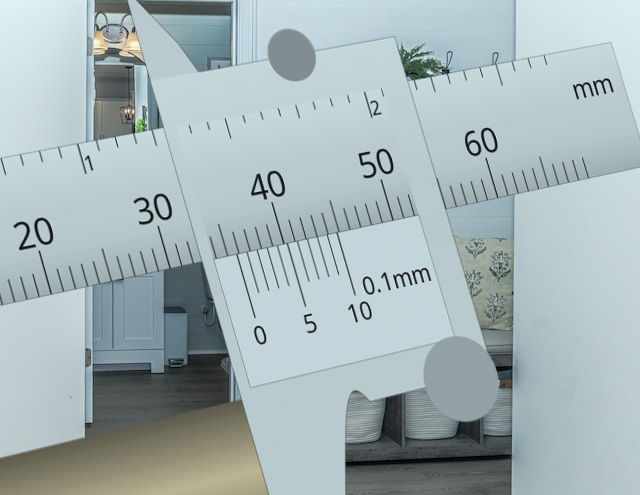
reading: 35.8 mm
